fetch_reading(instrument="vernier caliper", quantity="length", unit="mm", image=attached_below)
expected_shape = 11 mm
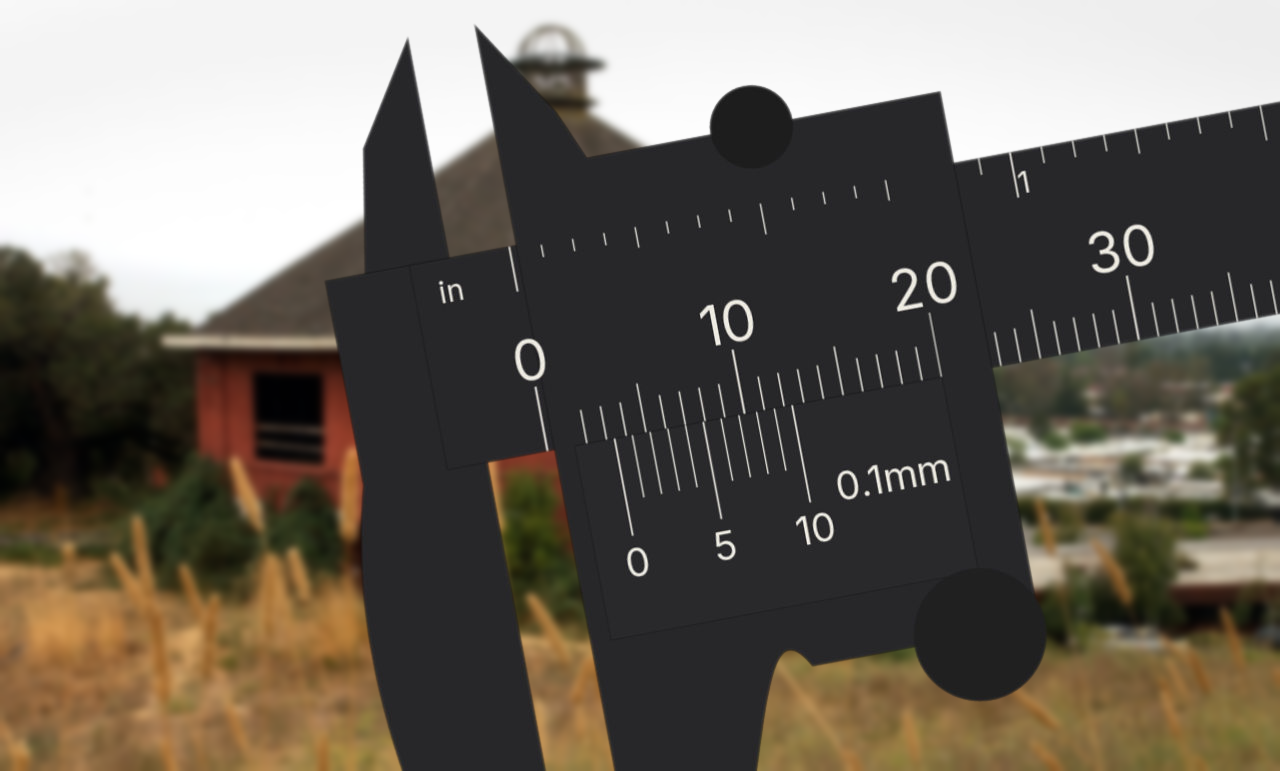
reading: 3.4 mm
